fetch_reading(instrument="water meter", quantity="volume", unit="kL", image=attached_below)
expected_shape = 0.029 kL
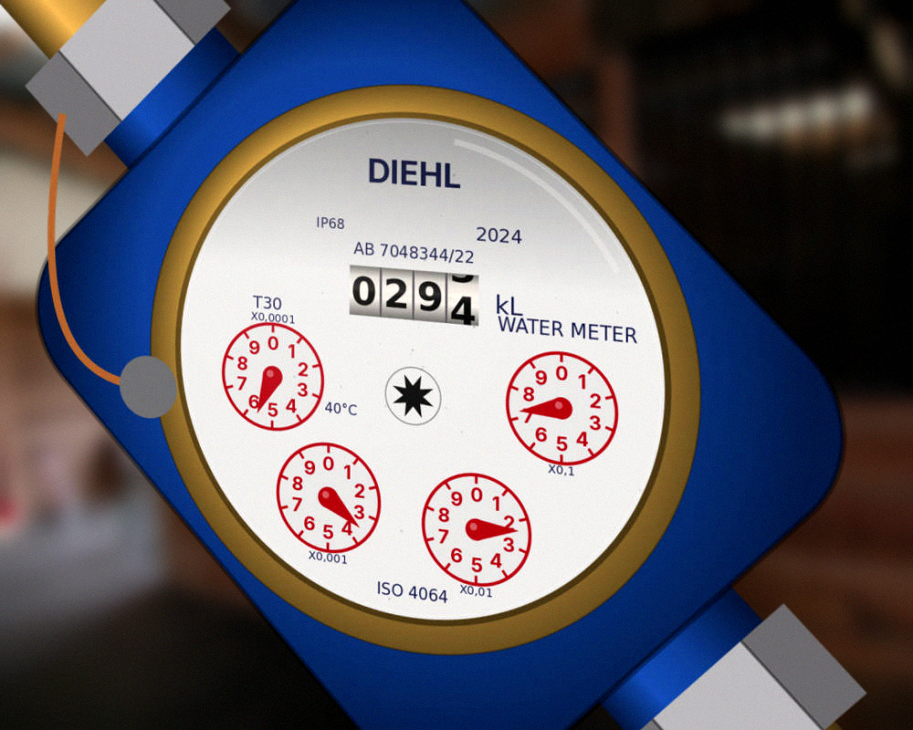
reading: 293.7235 kL
